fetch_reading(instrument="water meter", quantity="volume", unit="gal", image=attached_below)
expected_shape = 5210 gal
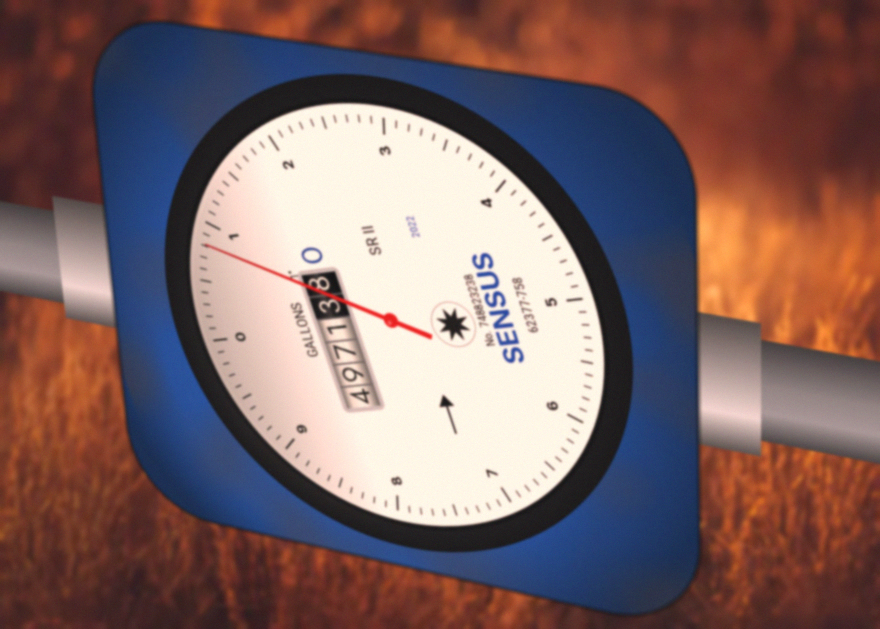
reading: 4971380.8 gal
